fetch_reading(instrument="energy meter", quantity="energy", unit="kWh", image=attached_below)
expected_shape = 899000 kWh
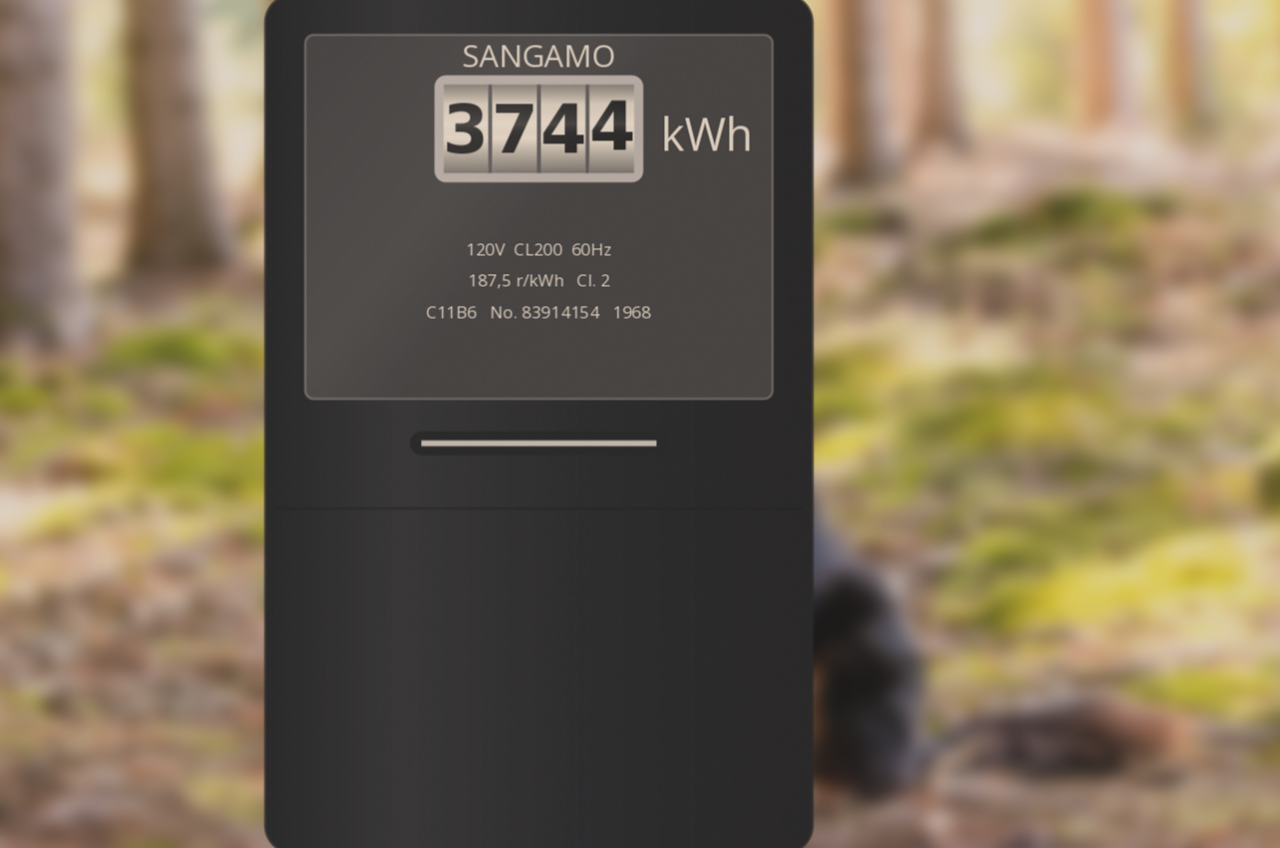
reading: 3744 kWh
